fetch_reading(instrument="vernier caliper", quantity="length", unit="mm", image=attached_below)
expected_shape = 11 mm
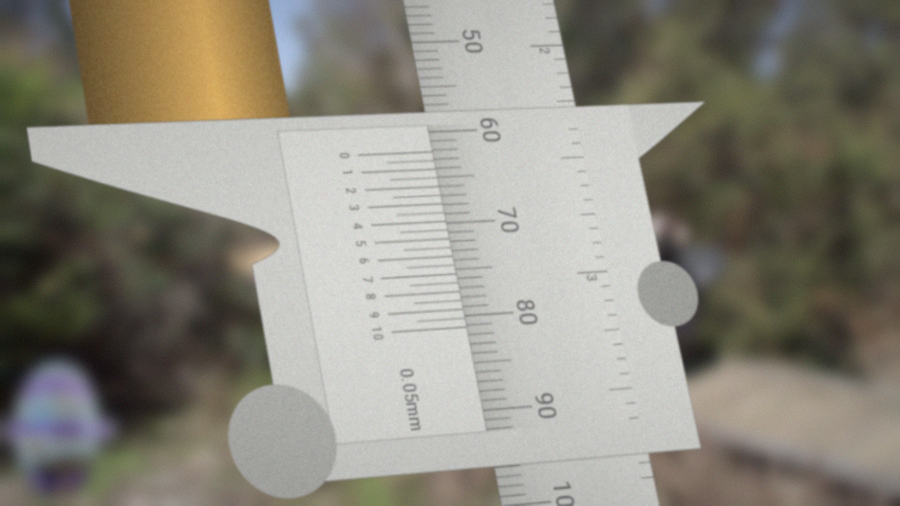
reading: 62.2 mm
